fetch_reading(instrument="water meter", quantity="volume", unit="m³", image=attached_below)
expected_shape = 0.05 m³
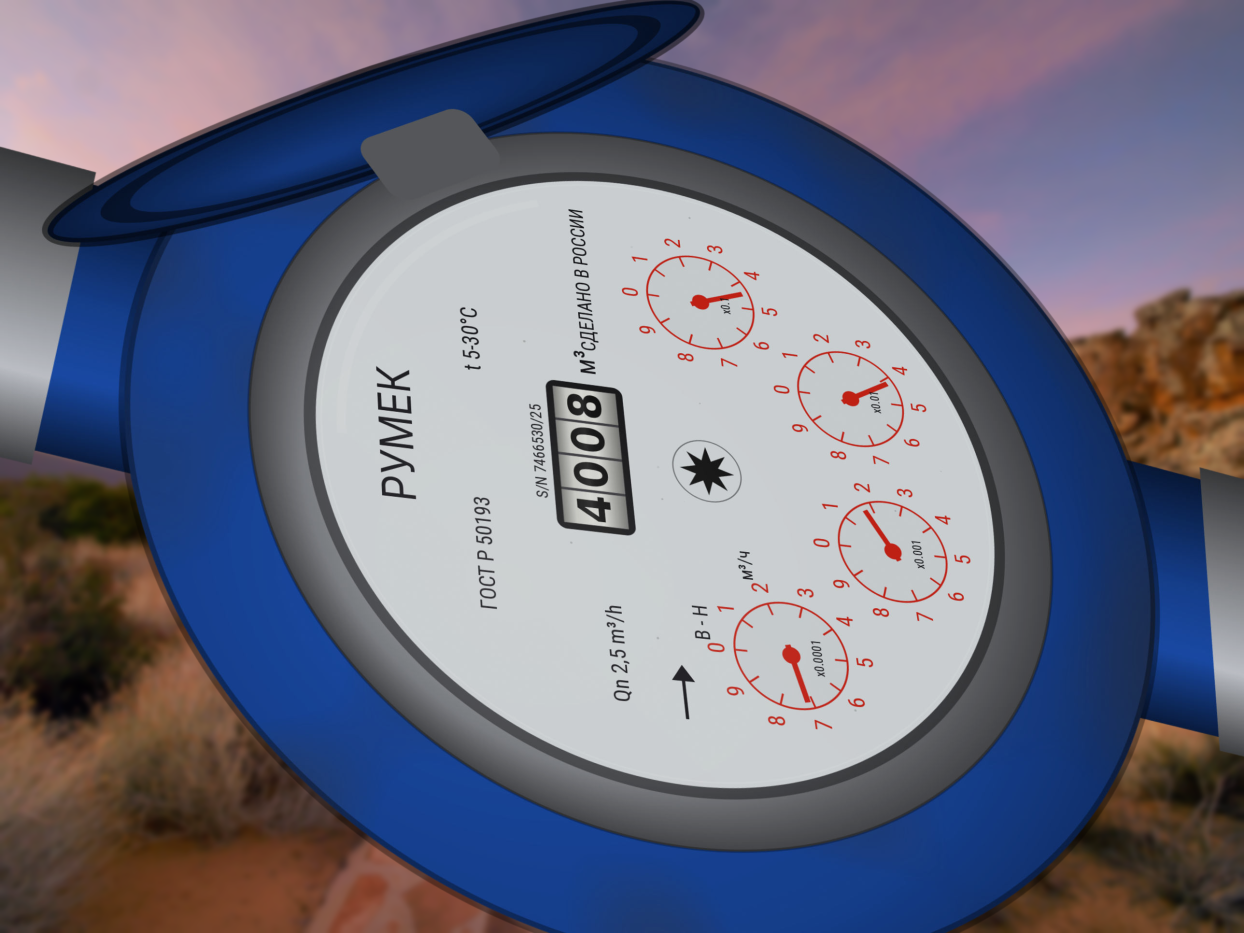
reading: 4008.4417 m³
